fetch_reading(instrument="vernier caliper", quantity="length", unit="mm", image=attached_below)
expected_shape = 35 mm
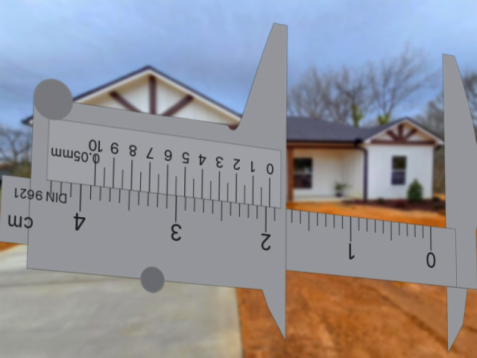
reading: 19.6 mm
